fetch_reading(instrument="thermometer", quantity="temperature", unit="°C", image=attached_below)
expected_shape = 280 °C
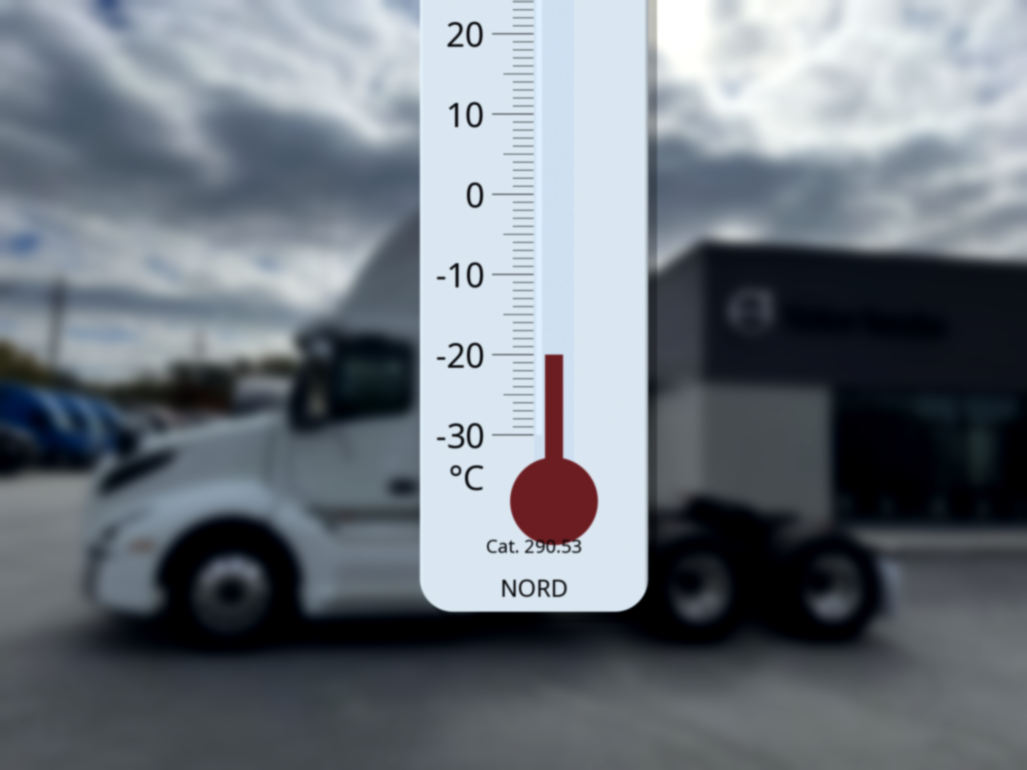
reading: -20 °C
